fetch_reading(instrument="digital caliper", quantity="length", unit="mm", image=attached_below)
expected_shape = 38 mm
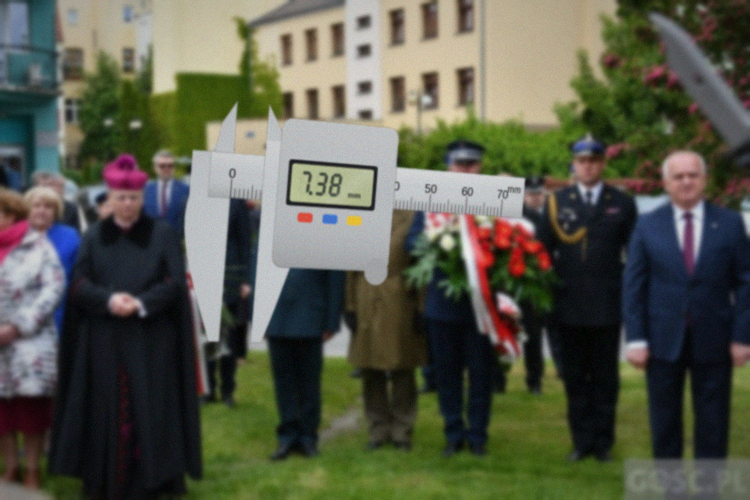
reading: 7.38 mm
